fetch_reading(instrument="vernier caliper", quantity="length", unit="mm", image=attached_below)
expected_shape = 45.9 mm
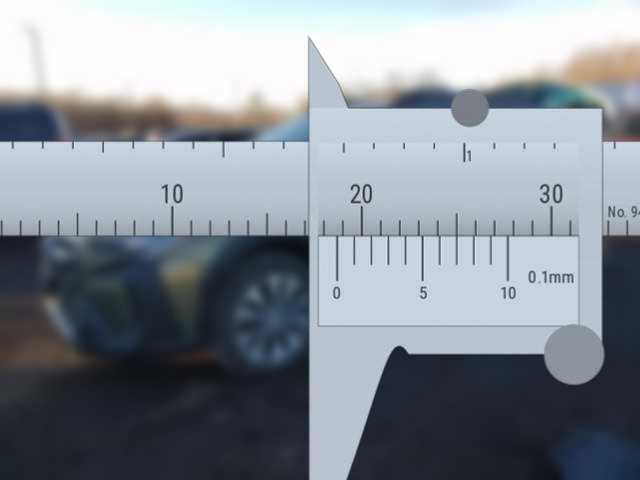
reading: 18.7 mm
